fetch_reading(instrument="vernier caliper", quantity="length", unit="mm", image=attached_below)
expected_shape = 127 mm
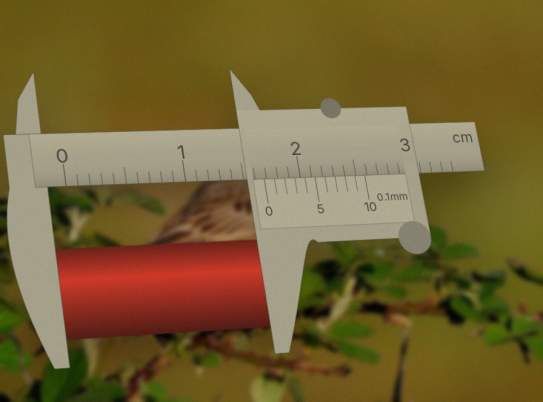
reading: 16.8 mm
